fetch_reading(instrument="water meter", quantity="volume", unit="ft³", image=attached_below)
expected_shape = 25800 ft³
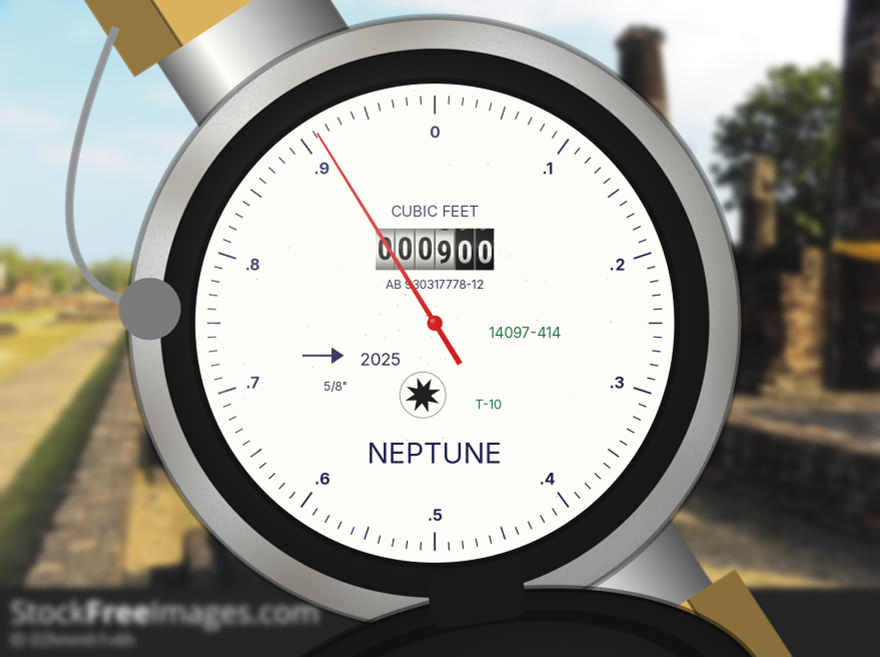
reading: 899.91 ft³
